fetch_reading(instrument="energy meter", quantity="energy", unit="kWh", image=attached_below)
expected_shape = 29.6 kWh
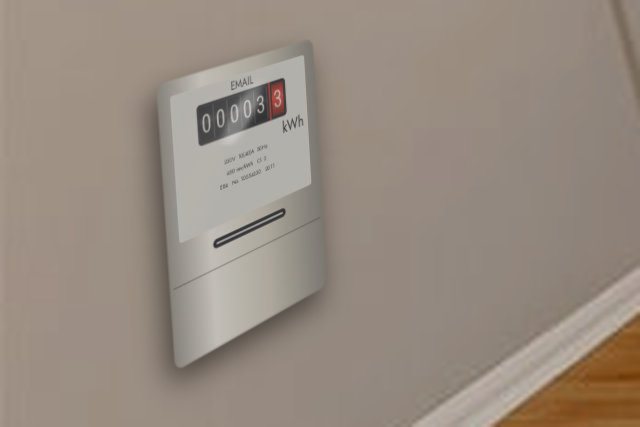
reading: 3.3 kWh
